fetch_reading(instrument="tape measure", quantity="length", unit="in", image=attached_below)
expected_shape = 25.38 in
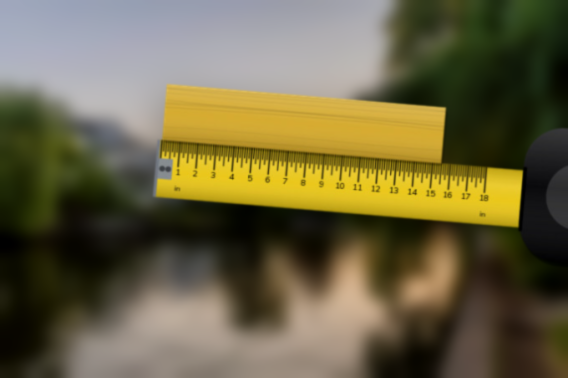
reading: 15.5 in
